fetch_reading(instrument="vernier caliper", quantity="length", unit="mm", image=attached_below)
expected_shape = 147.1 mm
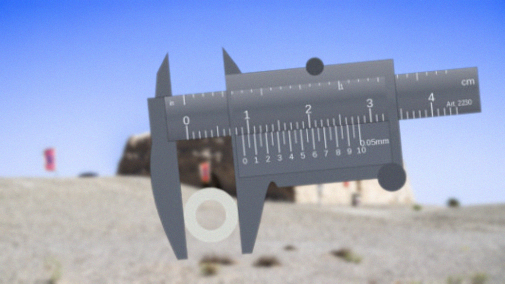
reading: 9.0 mm
